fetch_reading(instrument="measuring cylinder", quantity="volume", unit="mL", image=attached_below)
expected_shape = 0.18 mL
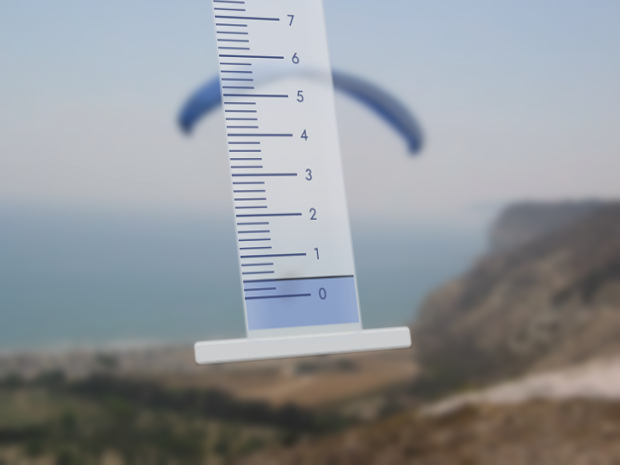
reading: 0.4 mL
